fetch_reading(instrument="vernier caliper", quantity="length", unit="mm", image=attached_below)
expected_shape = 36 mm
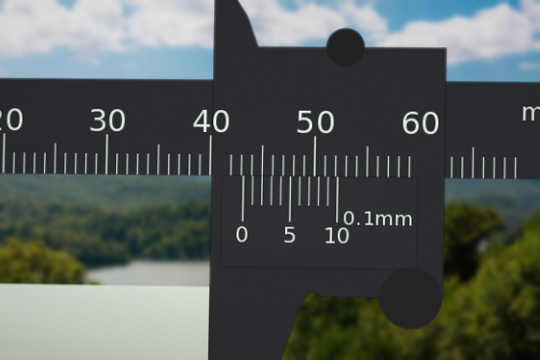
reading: 43.2 mm
